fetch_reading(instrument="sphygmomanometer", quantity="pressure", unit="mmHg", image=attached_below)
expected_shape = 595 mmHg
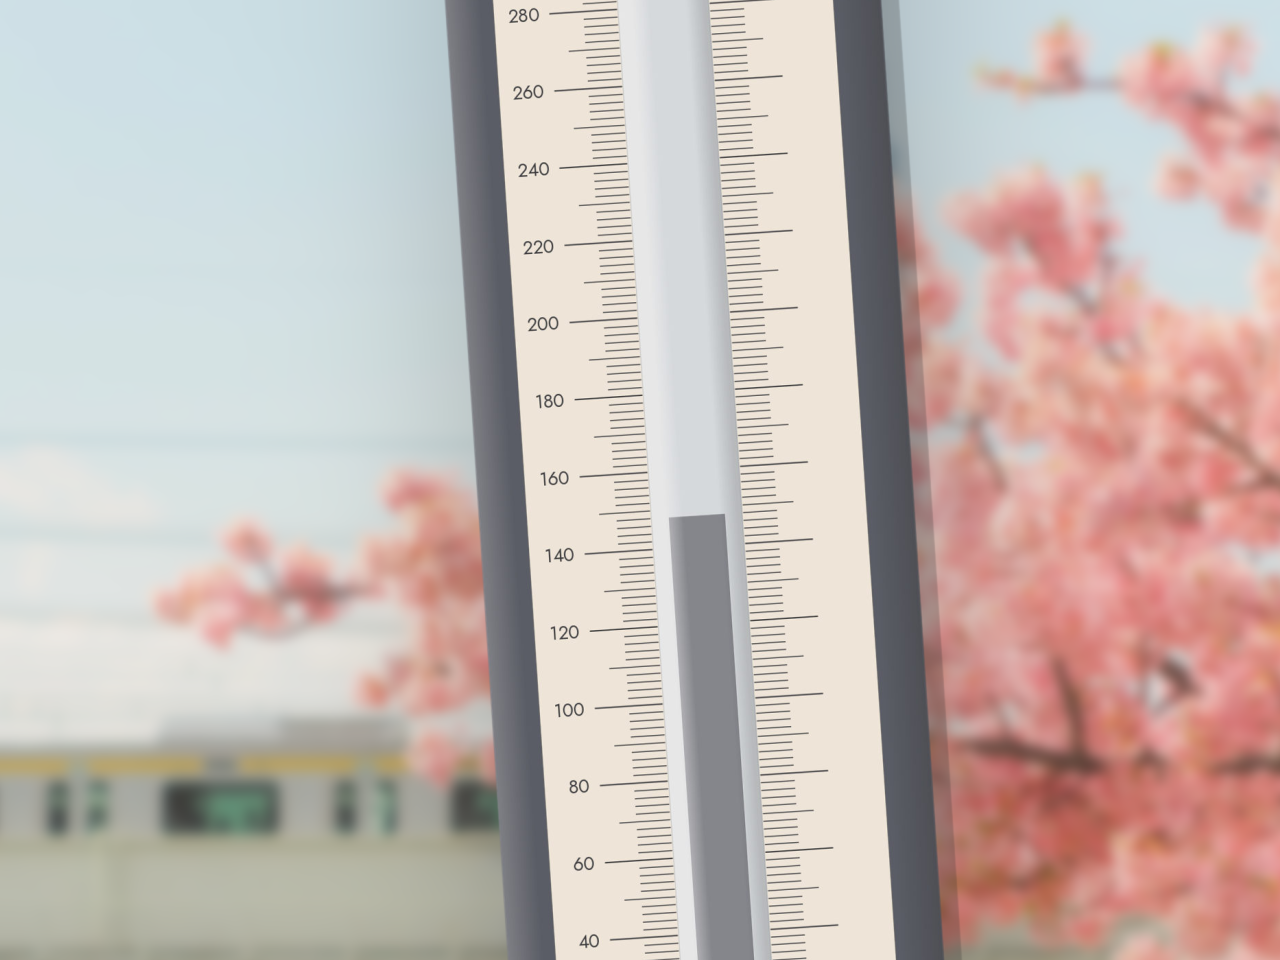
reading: 148 mmHg
